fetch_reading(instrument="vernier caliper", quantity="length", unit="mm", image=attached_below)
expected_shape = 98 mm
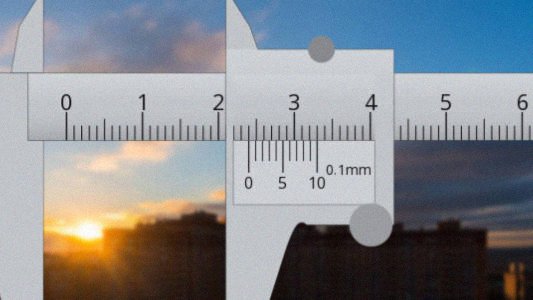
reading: 24.0 mm
